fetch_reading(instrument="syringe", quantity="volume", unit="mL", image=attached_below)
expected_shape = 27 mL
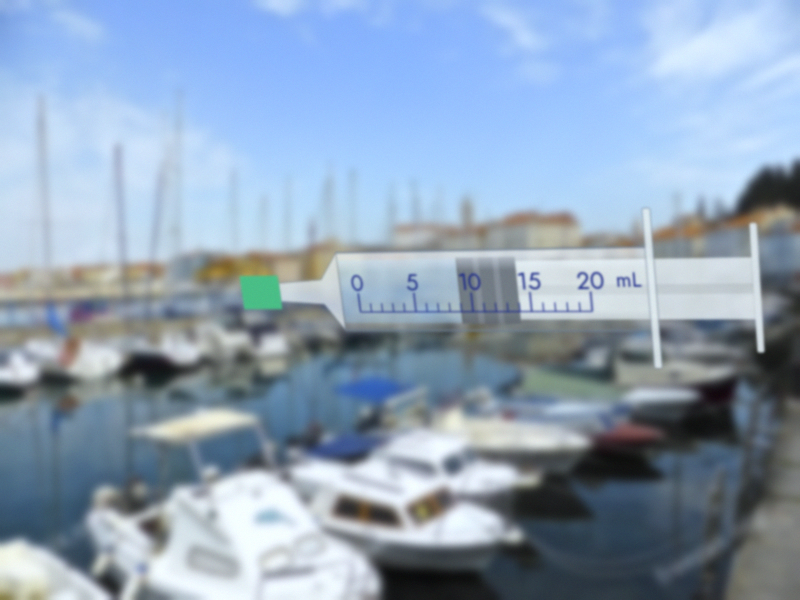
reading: 9 mL
